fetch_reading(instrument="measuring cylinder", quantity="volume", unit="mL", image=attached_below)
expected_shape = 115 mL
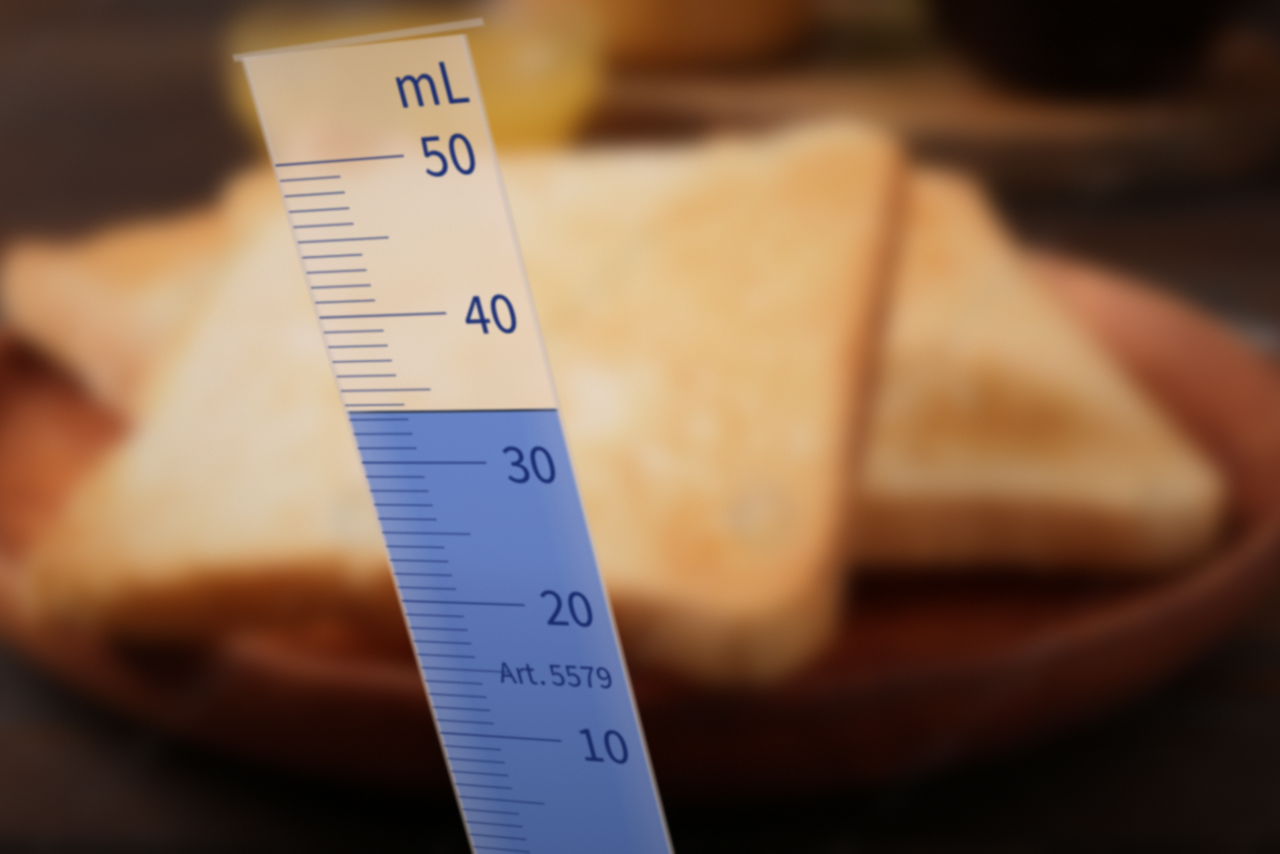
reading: 33.5 mL
